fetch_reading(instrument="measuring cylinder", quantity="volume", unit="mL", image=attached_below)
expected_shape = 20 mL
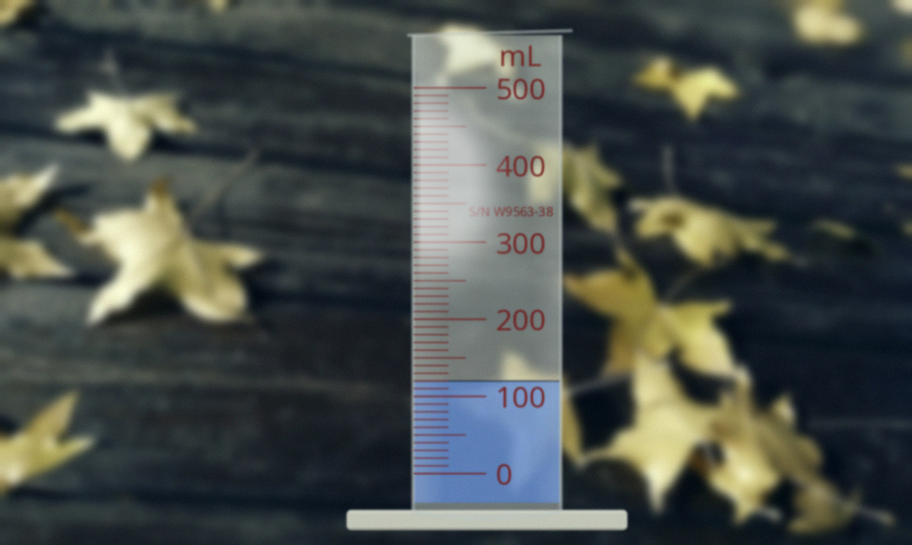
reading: 120 mL
